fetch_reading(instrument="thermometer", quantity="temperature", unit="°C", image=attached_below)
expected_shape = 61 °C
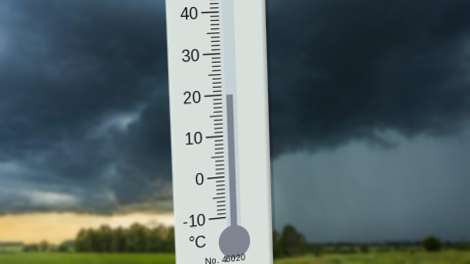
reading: 20 °C
